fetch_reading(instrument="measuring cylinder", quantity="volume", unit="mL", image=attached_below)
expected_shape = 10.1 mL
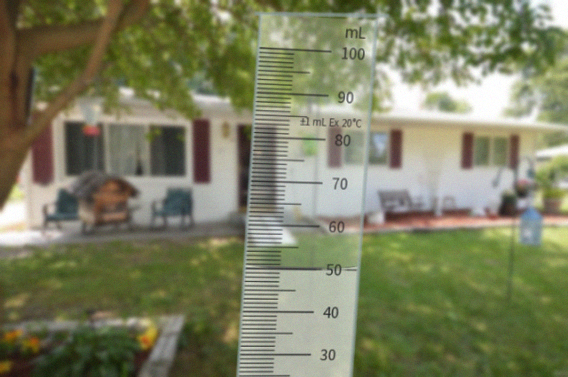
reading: 50 mL
